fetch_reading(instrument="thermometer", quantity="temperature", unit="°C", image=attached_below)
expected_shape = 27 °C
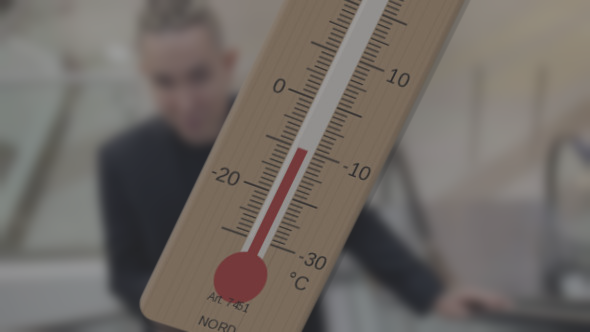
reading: -10 °C
